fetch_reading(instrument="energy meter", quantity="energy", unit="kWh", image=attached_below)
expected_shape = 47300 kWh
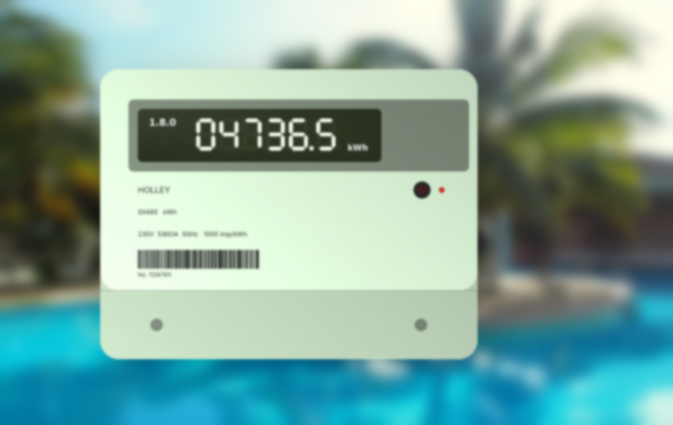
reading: 4736.5 kWh
